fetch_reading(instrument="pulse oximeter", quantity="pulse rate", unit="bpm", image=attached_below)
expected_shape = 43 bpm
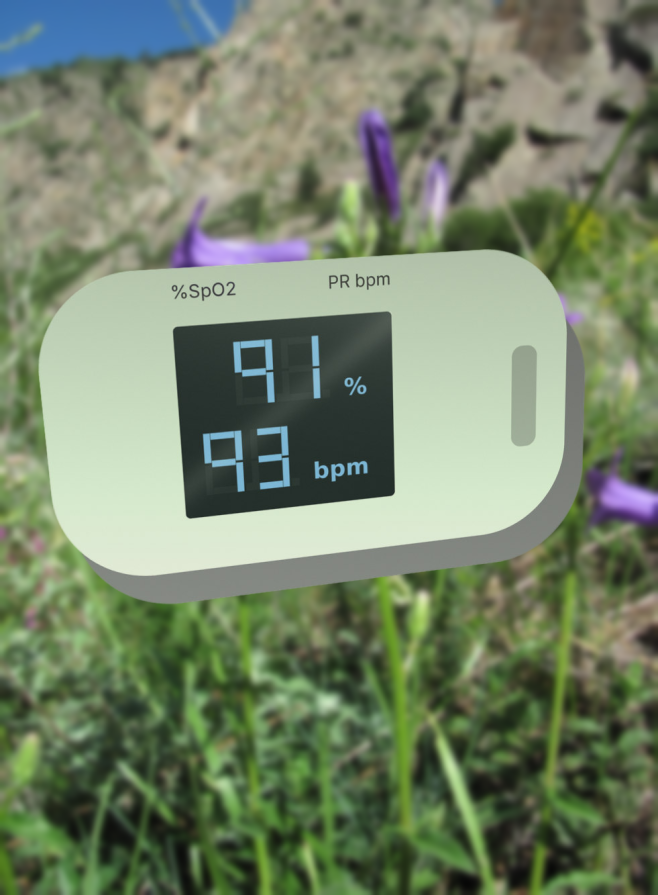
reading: 93 bpm
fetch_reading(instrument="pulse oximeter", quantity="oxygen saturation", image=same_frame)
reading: 91 %
